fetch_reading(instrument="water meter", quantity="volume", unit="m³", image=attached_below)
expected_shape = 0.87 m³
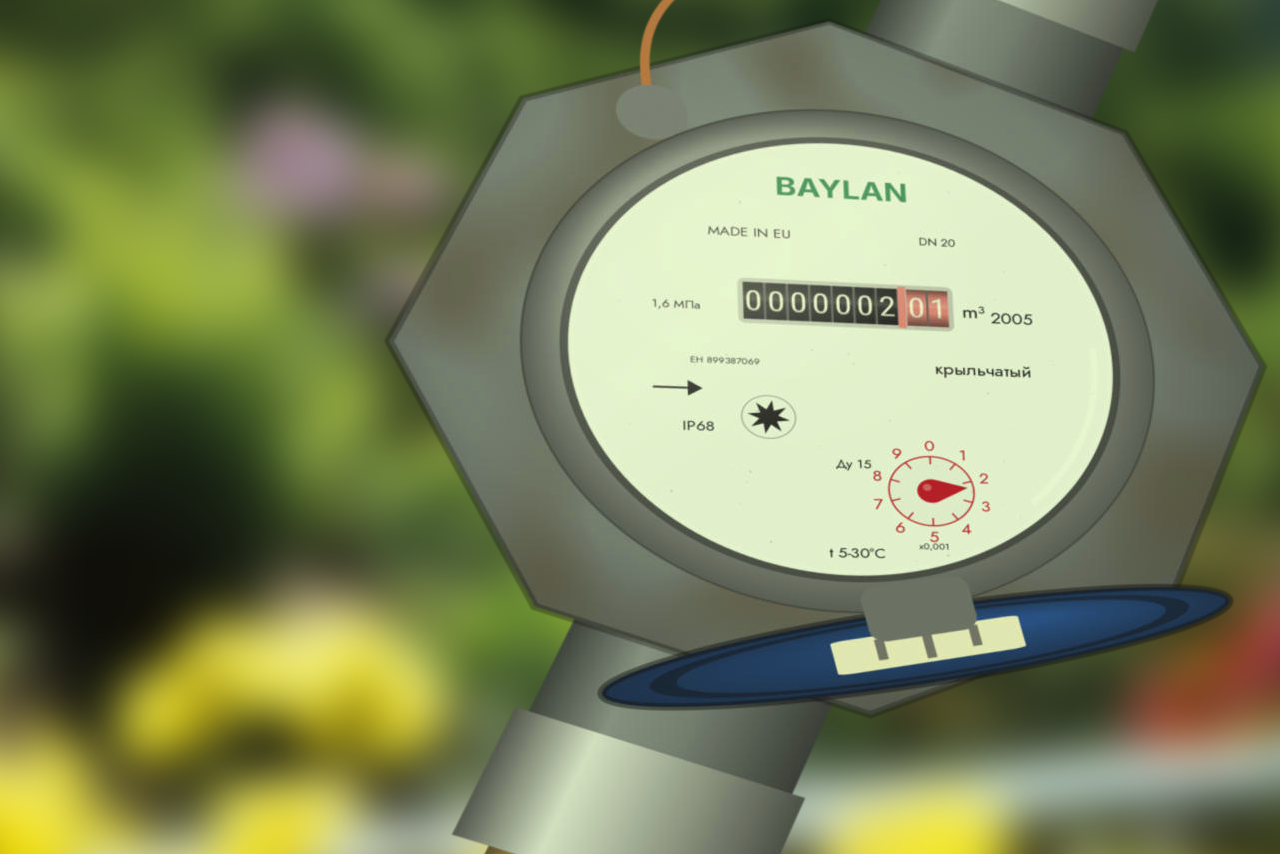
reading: 2.012 m³
